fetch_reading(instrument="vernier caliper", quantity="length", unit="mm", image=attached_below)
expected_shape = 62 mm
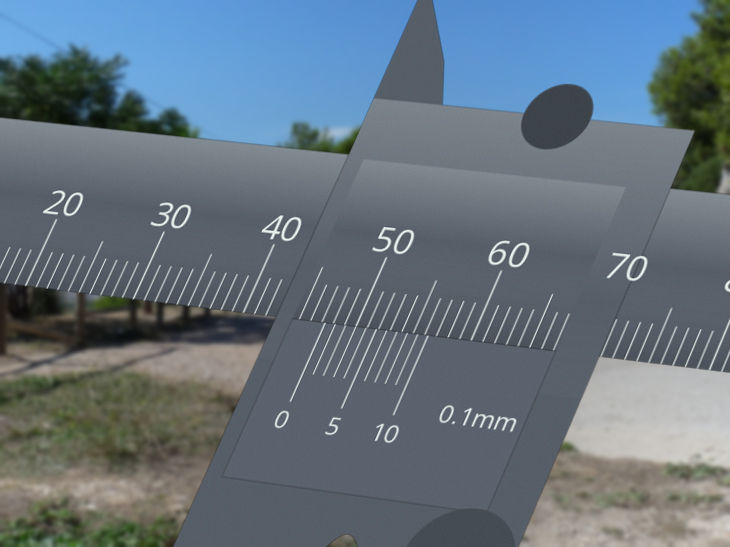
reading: 47.3 mm
